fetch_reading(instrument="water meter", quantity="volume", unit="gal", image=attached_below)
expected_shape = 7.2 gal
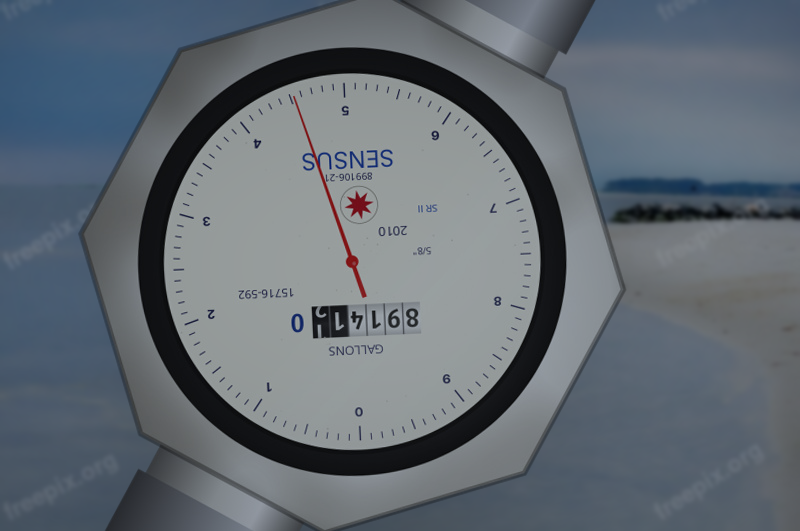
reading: 8914114.5 gal
